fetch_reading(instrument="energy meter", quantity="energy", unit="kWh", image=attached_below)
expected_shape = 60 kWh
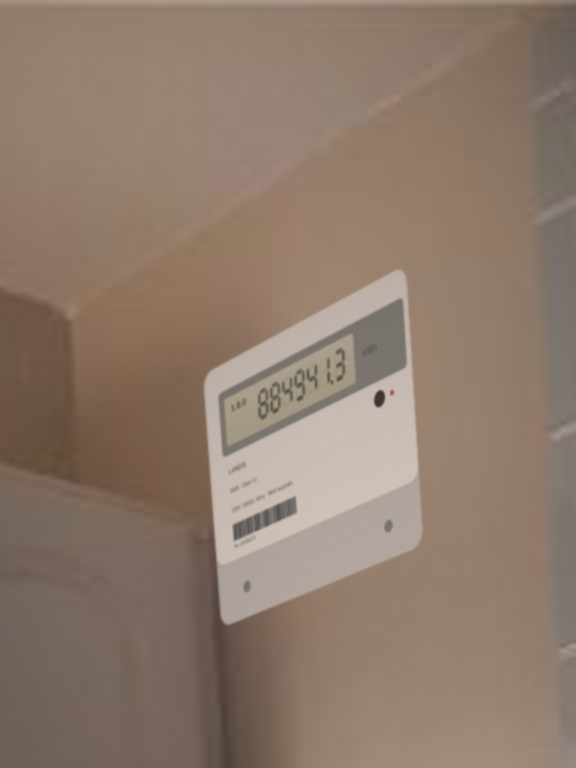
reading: 884941.3 kWh
